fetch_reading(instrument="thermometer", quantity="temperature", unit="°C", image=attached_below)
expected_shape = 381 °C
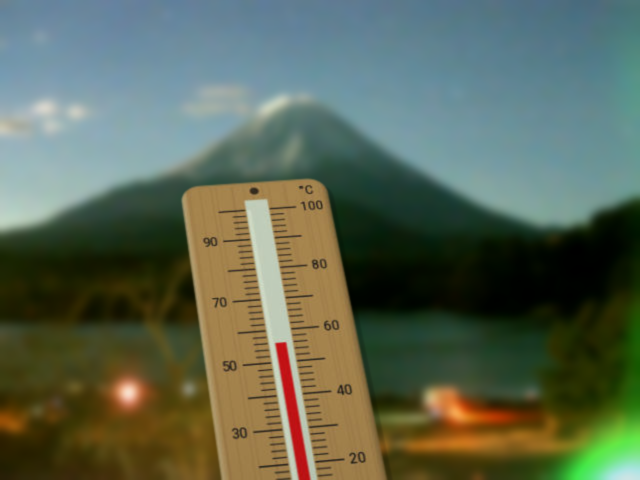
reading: 56 °C
